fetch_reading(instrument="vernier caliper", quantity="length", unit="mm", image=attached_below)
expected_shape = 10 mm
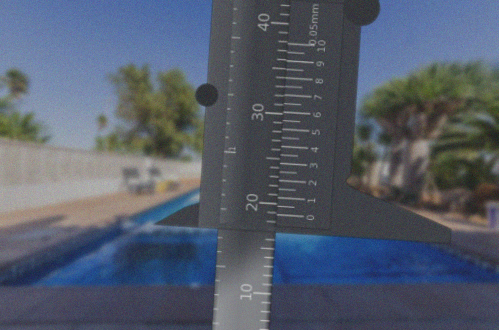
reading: 18.8 mm
